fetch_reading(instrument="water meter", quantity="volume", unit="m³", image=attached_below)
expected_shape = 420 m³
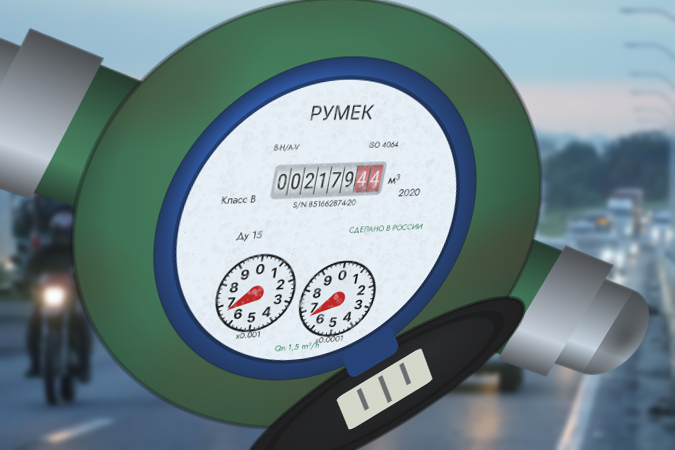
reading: 2179.4466 m³
